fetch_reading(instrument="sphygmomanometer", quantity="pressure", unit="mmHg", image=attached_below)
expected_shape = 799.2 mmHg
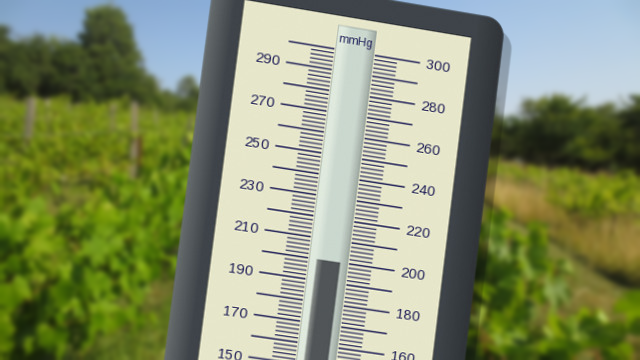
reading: 200 mmHg
